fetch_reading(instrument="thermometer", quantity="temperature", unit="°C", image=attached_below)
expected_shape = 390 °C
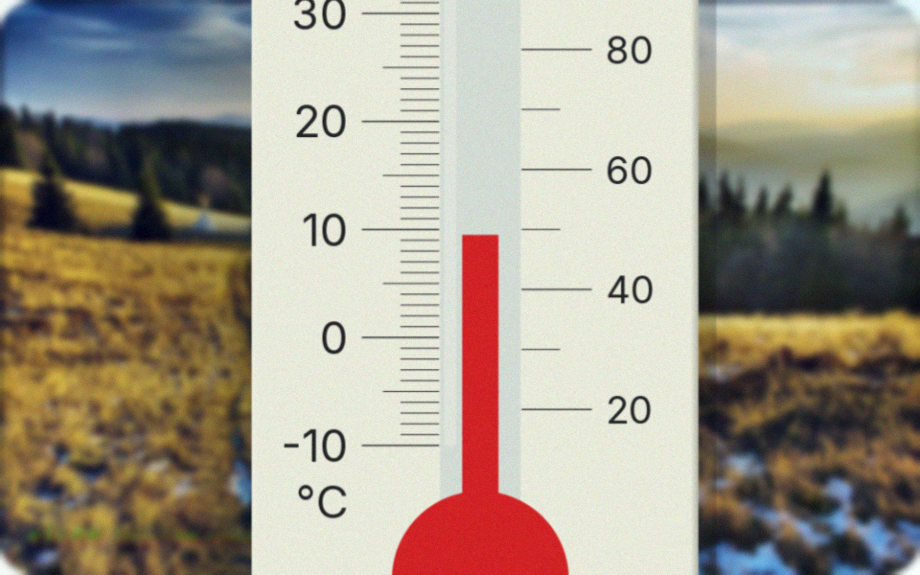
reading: 9.5 °C
